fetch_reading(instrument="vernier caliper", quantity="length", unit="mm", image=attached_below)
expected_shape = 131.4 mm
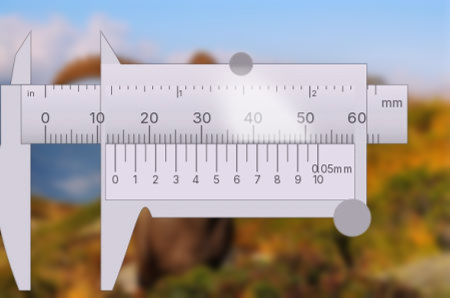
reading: 13.4 mm
